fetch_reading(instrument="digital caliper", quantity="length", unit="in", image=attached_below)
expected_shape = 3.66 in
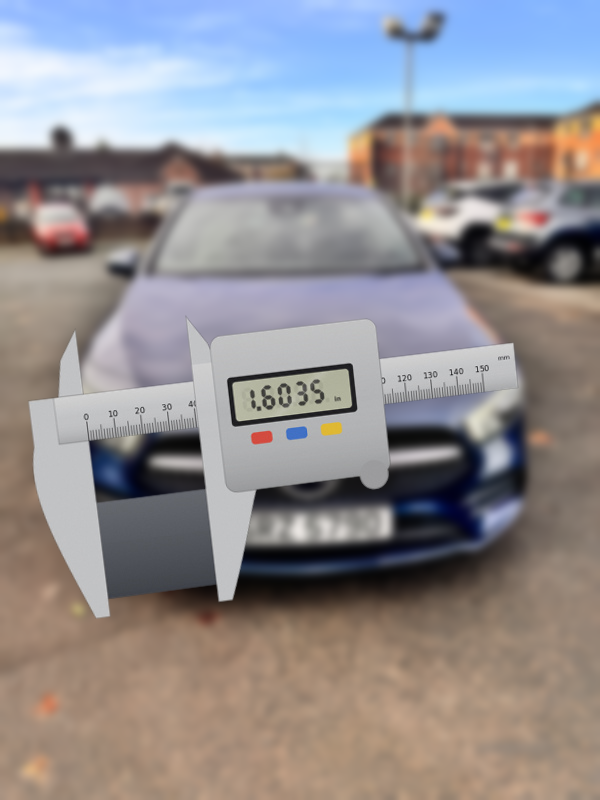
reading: 1.6035 in
